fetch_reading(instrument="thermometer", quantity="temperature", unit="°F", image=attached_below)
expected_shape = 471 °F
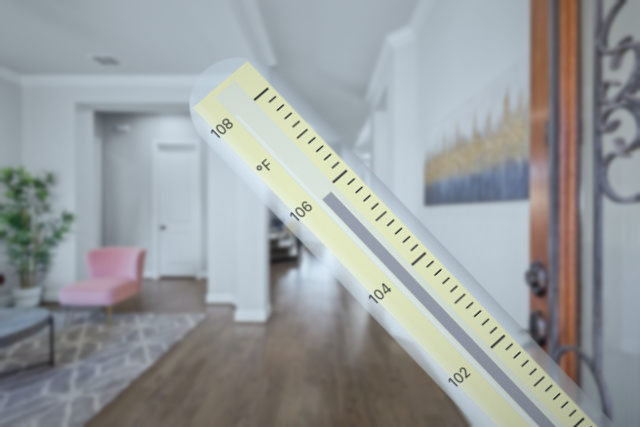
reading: 105.9 °F
